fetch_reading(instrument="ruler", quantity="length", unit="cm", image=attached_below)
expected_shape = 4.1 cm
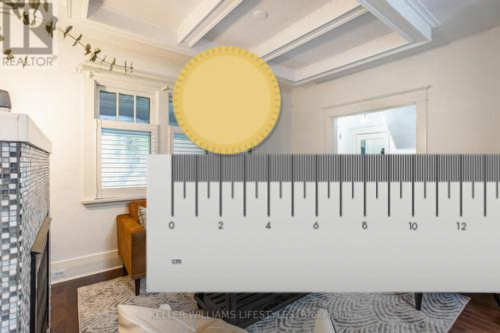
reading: 4.5 cm
